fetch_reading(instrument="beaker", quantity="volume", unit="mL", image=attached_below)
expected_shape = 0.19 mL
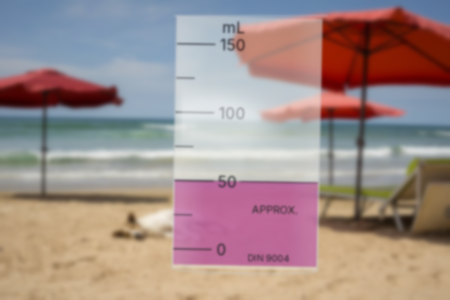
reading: 50 mL
